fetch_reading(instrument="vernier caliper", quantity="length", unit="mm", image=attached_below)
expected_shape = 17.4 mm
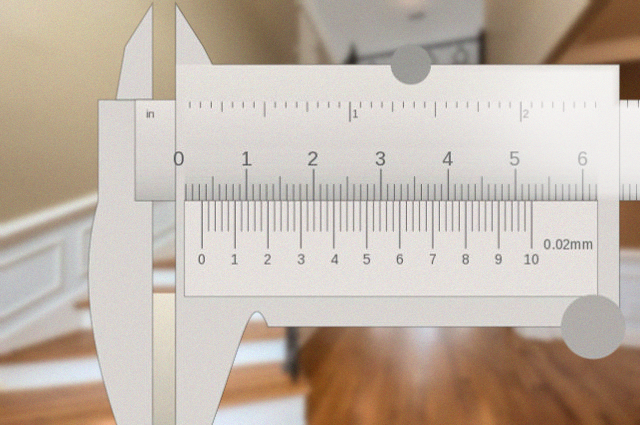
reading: 3.4 mm
